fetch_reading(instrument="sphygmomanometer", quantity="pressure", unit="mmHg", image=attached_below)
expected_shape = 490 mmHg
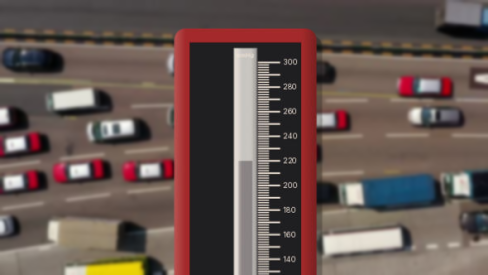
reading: 220 mmHg
